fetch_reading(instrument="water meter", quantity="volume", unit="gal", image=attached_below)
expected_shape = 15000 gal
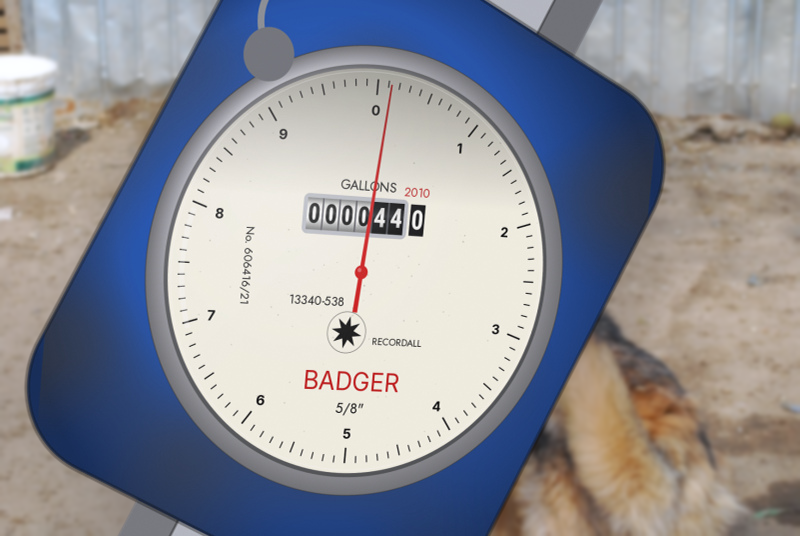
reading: 440.1 gal
